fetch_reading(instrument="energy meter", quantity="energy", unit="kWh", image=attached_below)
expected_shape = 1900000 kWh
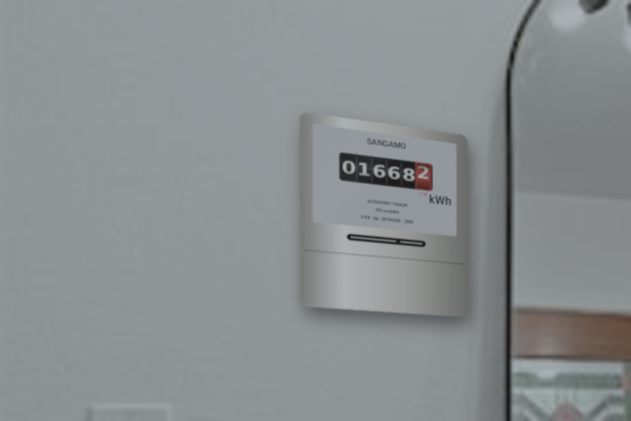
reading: 1668.2 kWh
